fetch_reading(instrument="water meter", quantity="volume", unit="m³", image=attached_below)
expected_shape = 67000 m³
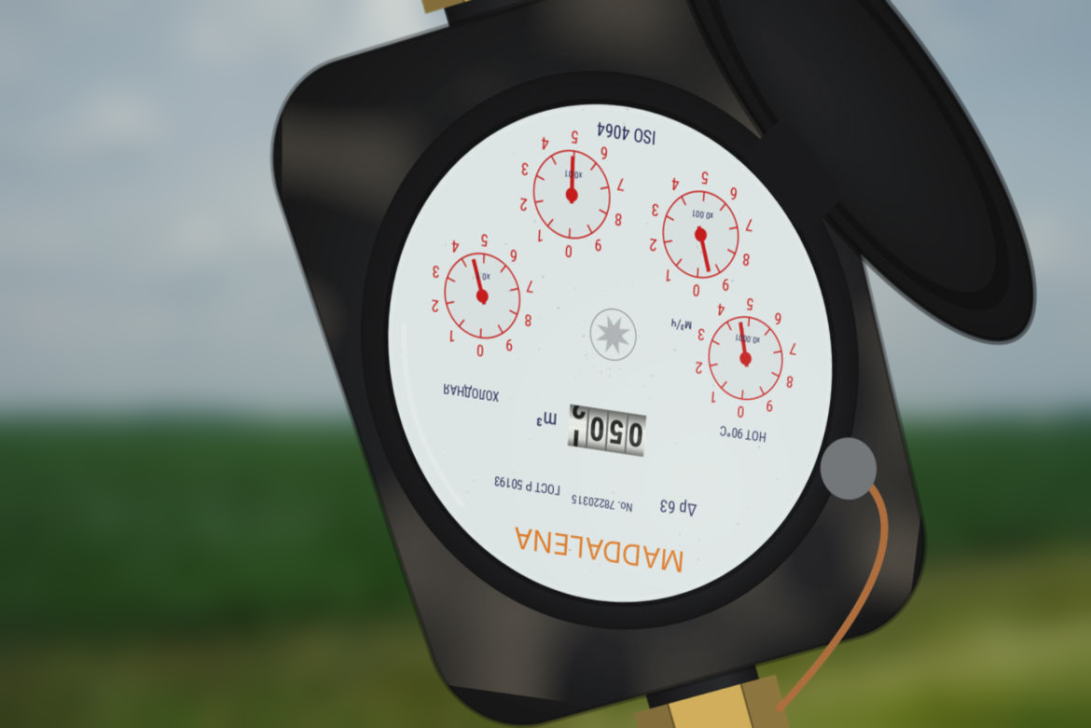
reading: 501.4494 m³
